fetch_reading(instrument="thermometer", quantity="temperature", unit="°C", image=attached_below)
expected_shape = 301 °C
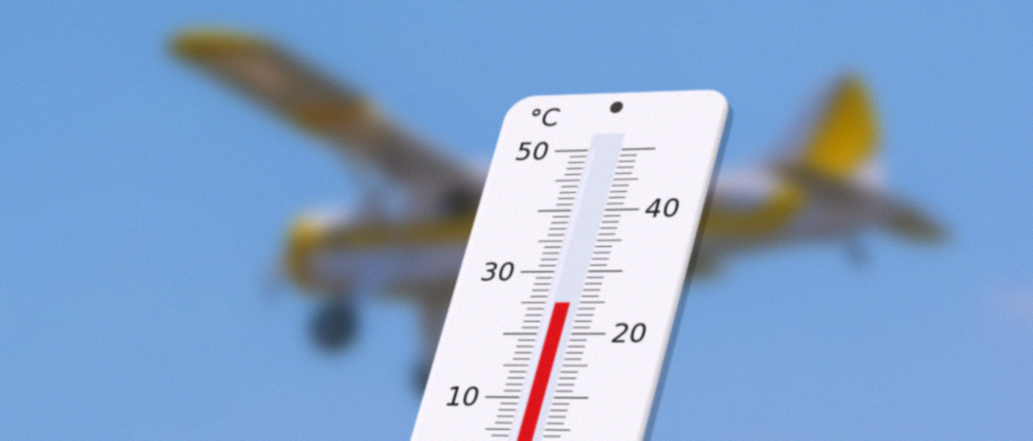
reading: 25 °C
